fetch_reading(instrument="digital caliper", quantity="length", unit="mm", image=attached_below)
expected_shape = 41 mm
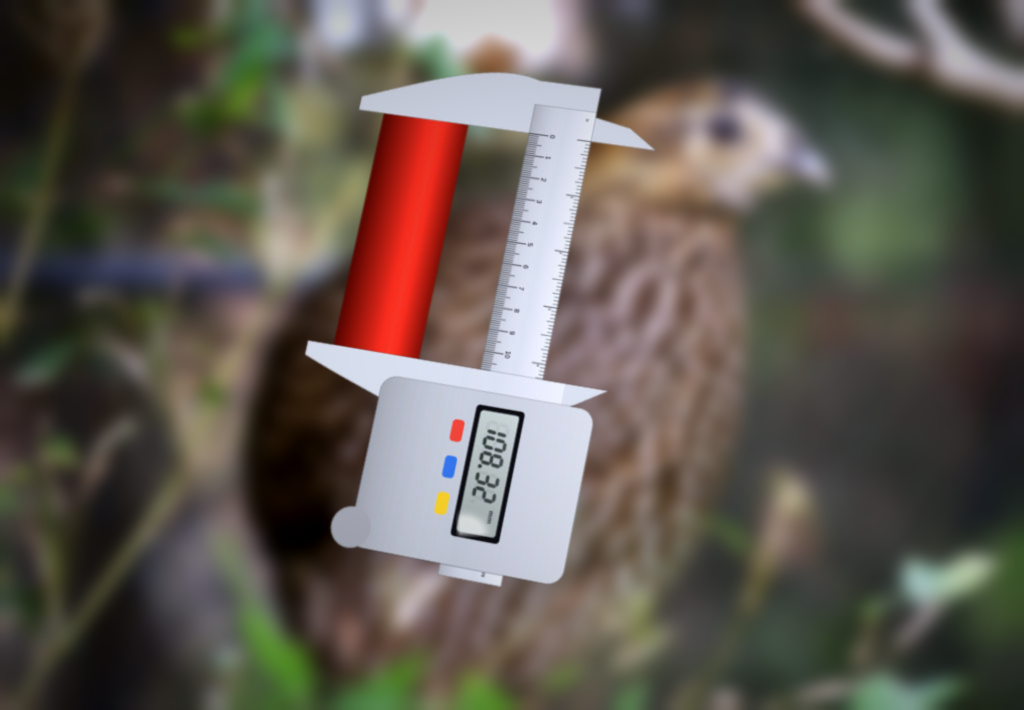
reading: 108.32 mm
